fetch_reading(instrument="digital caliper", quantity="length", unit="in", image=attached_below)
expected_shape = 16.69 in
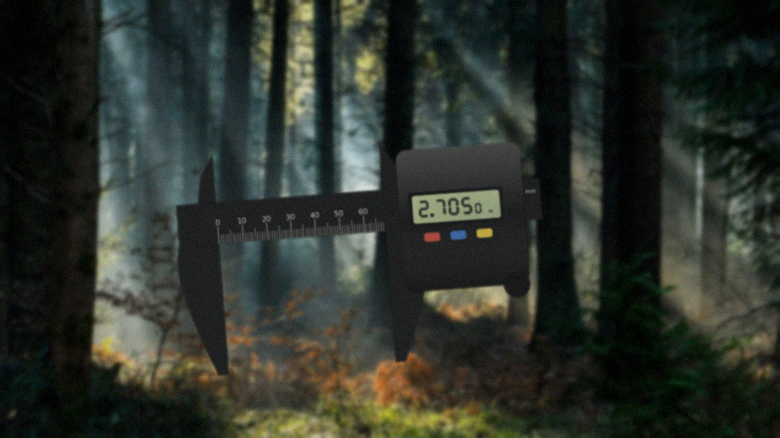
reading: 2.7050 in
